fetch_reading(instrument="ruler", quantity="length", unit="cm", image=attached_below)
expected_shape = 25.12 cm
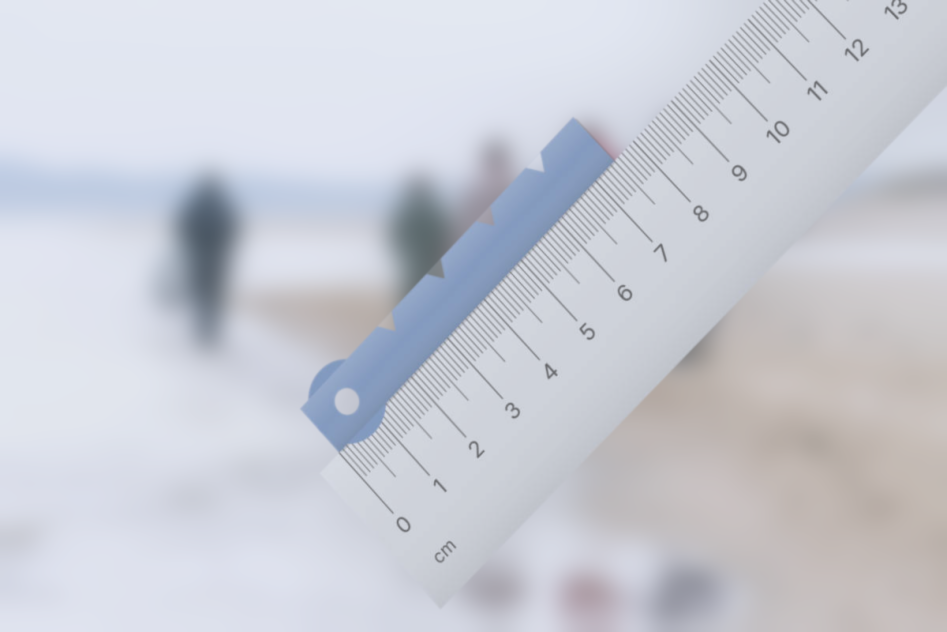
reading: 7.5 cm
